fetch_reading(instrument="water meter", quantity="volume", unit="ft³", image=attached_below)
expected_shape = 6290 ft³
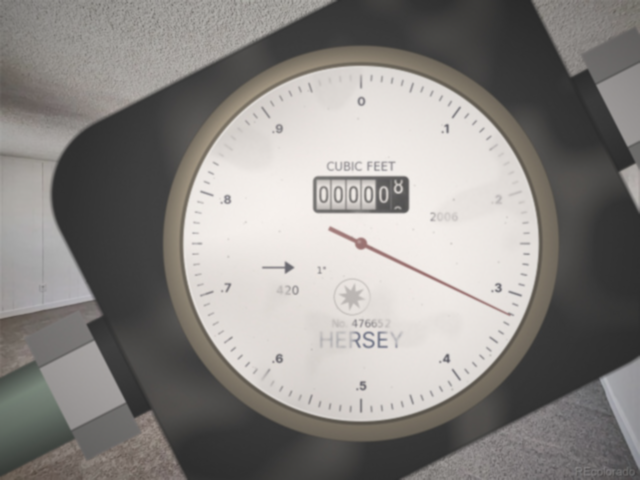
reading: 8.32 ft³
